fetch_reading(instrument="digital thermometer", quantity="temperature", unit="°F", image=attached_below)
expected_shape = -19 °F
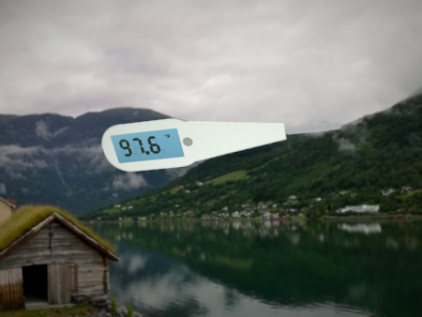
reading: 97.6 °F
